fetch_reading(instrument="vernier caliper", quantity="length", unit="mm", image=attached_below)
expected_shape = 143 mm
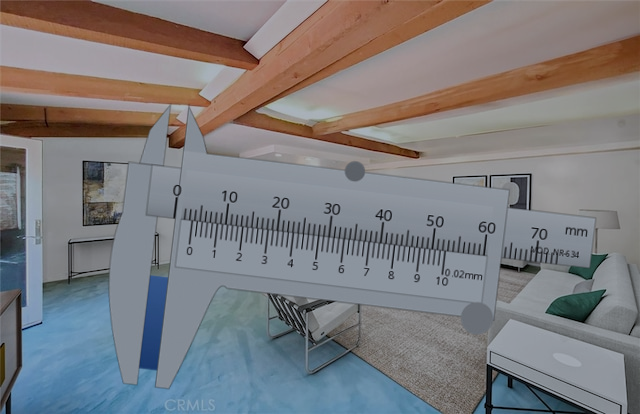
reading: 3.5 mm
